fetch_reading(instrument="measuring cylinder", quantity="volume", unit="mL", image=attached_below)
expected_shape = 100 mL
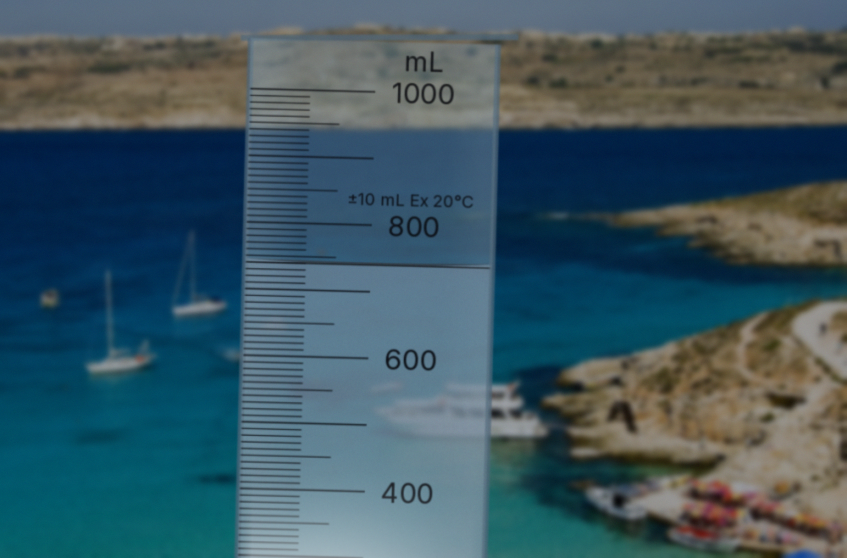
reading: 740 mL
